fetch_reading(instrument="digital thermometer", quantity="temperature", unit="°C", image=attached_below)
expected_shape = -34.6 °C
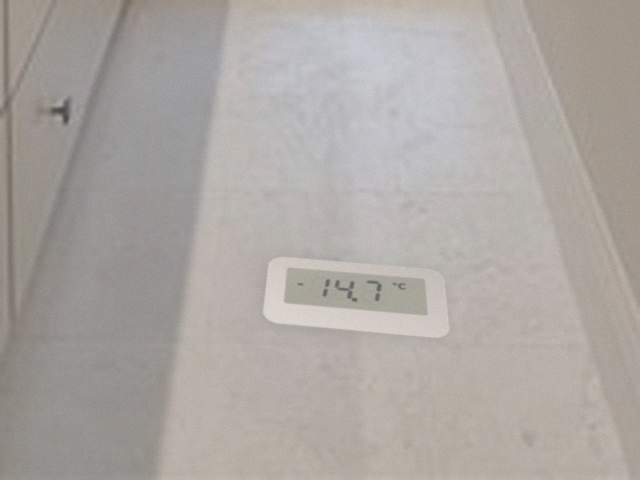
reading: -14.7 °C
